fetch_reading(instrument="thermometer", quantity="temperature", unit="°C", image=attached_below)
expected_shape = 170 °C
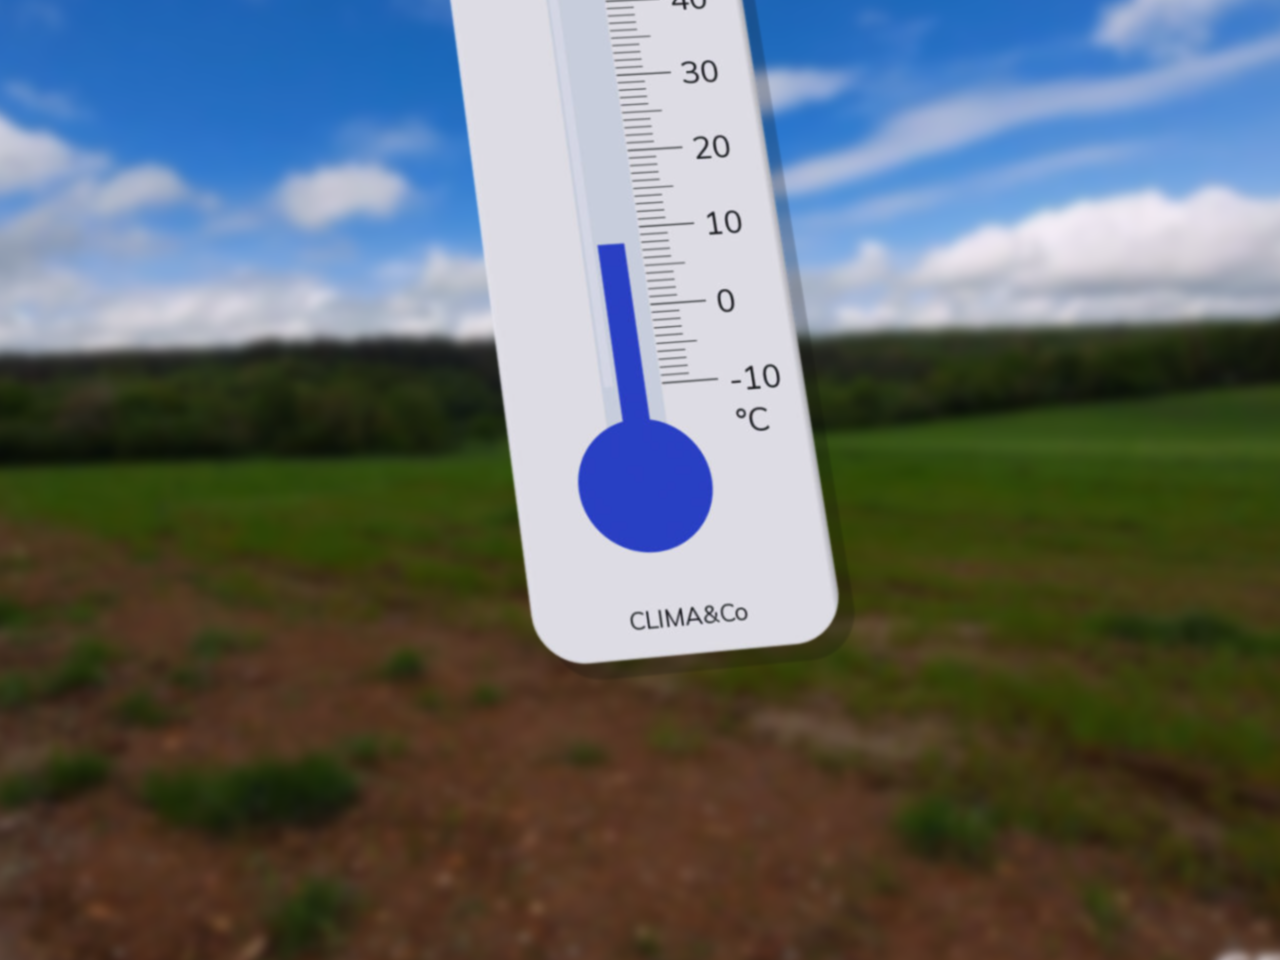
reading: 8 °C
